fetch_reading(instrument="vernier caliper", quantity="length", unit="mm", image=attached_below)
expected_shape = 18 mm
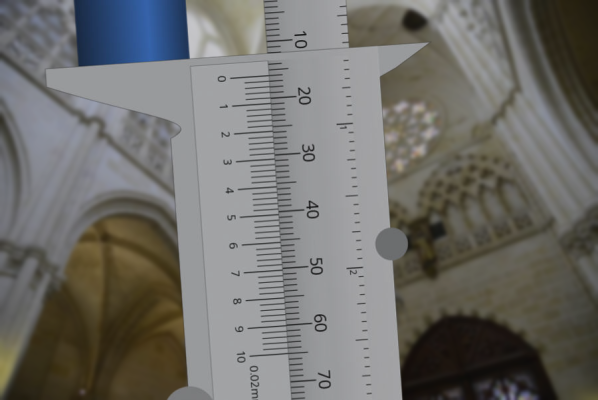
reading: 16.0 mm
